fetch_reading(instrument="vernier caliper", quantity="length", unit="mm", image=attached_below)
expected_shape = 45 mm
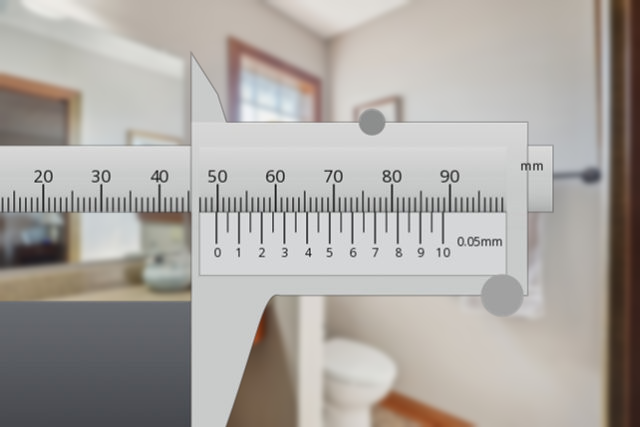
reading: 49.8 mm
